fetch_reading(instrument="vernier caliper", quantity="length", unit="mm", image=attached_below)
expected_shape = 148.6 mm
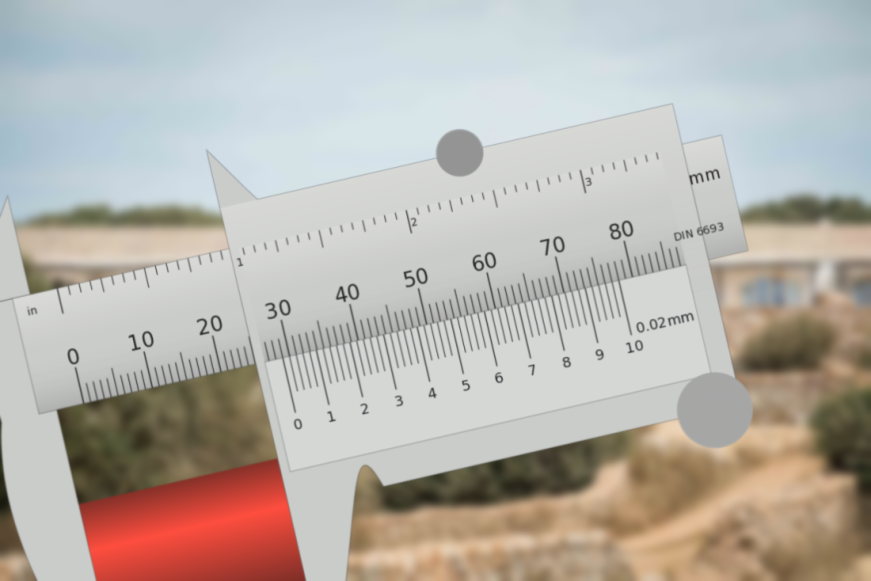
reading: 29.0 mm
